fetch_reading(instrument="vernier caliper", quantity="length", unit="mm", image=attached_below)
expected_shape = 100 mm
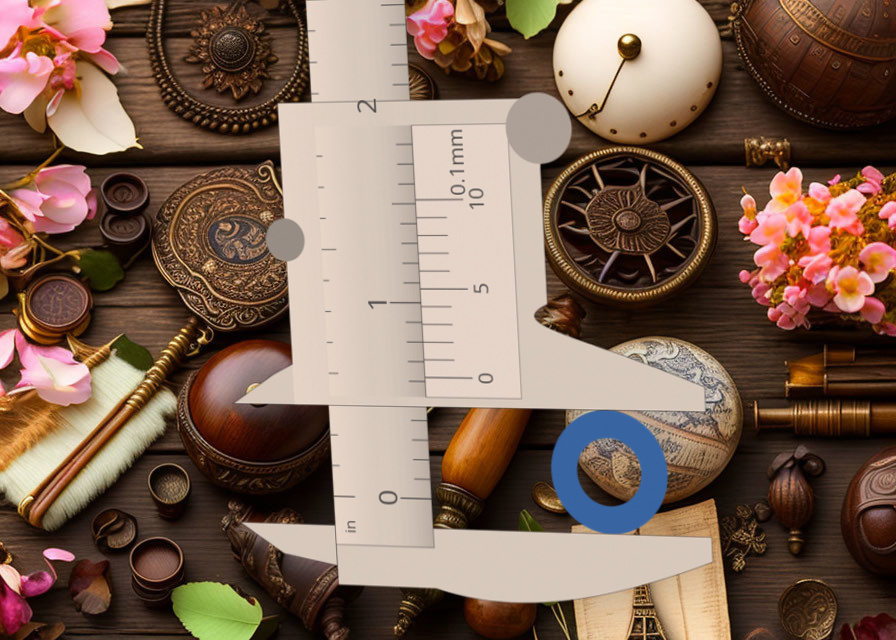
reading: 6.2 mm
